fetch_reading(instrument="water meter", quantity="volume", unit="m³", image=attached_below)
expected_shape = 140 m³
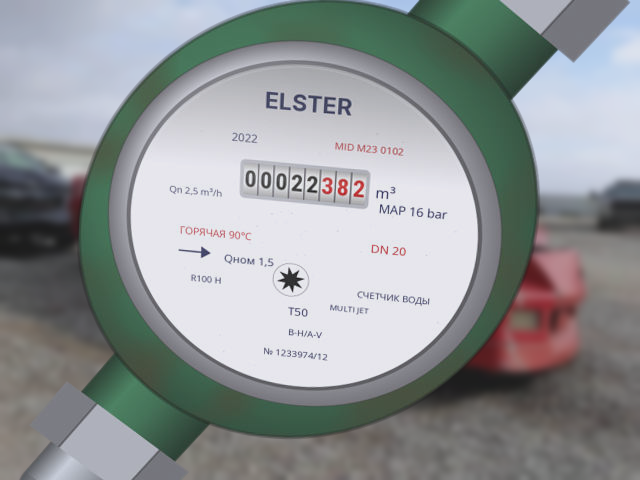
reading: 22.382 m³
